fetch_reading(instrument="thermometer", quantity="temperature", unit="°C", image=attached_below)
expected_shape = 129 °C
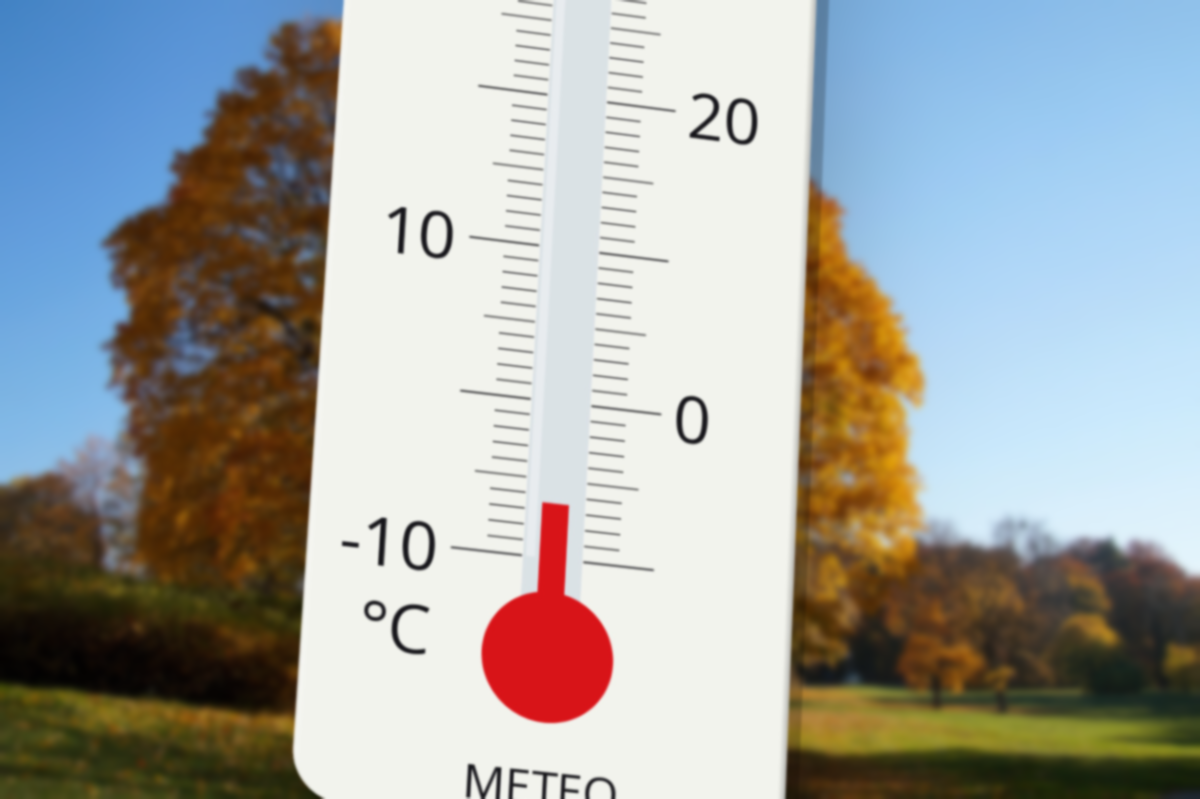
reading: -6.5 °C
